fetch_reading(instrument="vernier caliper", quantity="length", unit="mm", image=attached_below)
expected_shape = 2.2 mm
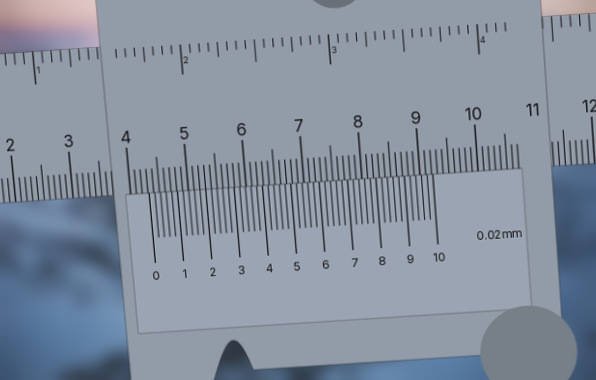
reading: 43.2 mm
